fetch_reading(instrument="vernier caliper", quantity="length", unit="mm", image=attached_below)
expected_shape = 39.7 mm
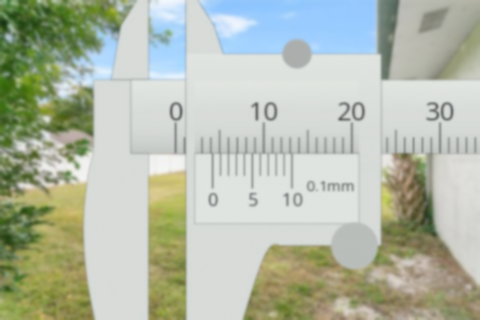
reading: 4.2 mm
